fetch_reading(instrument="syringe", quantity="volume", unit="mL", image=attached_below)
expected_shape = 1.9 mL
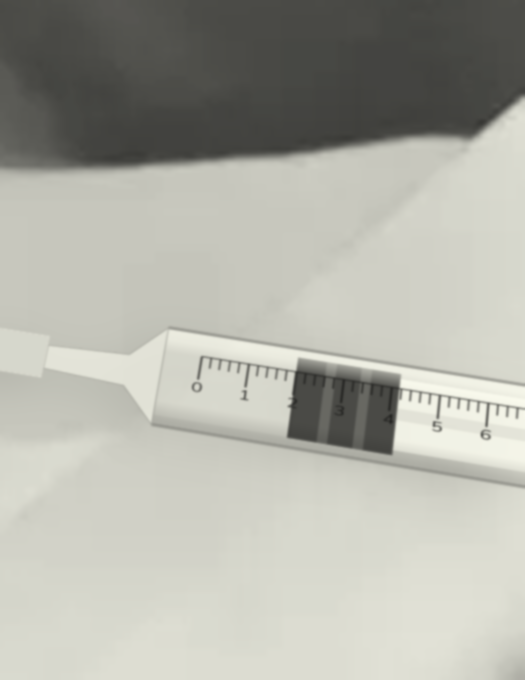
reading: 2 mL
